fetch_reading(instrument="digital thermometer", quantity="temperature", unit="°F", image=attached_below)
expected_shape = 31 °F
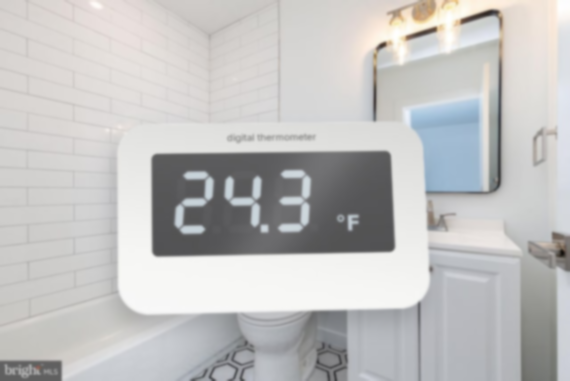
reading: 24.3 °F
